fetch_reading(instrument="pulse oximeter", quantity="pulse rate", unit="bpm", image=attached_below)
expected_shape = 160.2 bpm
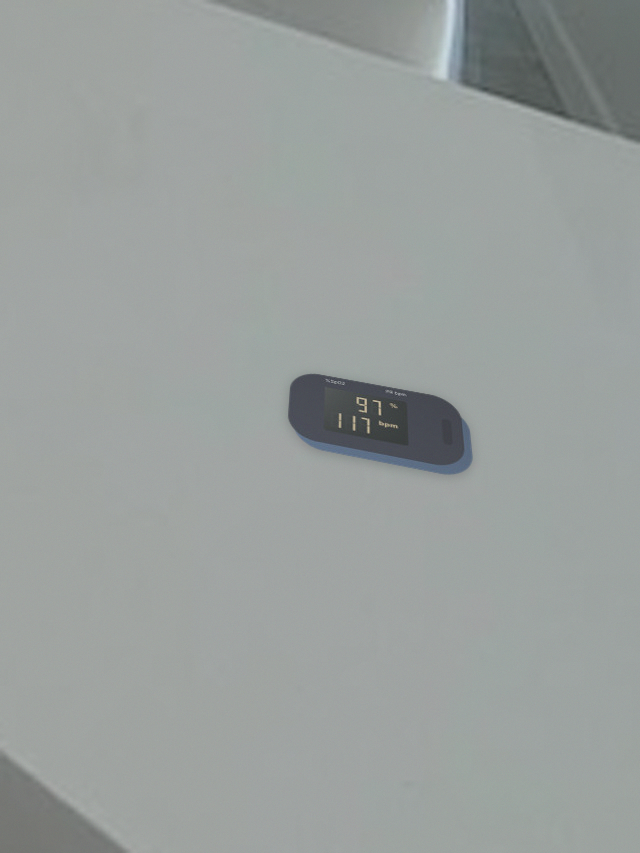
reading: 117 bpm
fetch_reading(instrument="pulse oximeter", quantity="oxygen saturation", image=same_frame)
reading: 97 %
